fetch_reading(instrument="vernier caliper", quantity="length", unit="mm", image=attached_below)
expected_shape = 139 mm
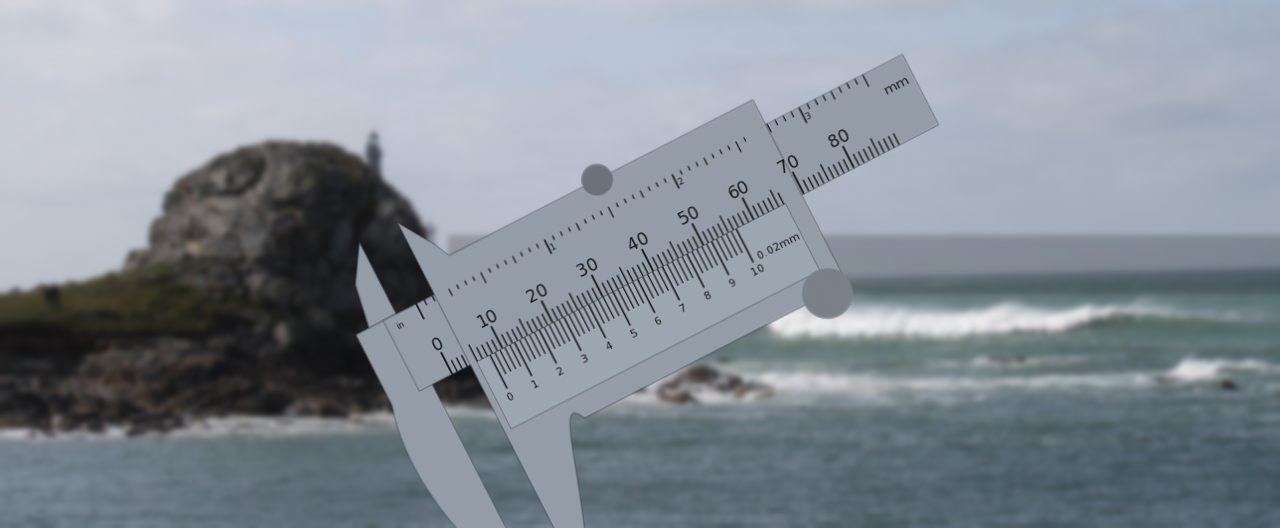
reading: 7.5 mm
